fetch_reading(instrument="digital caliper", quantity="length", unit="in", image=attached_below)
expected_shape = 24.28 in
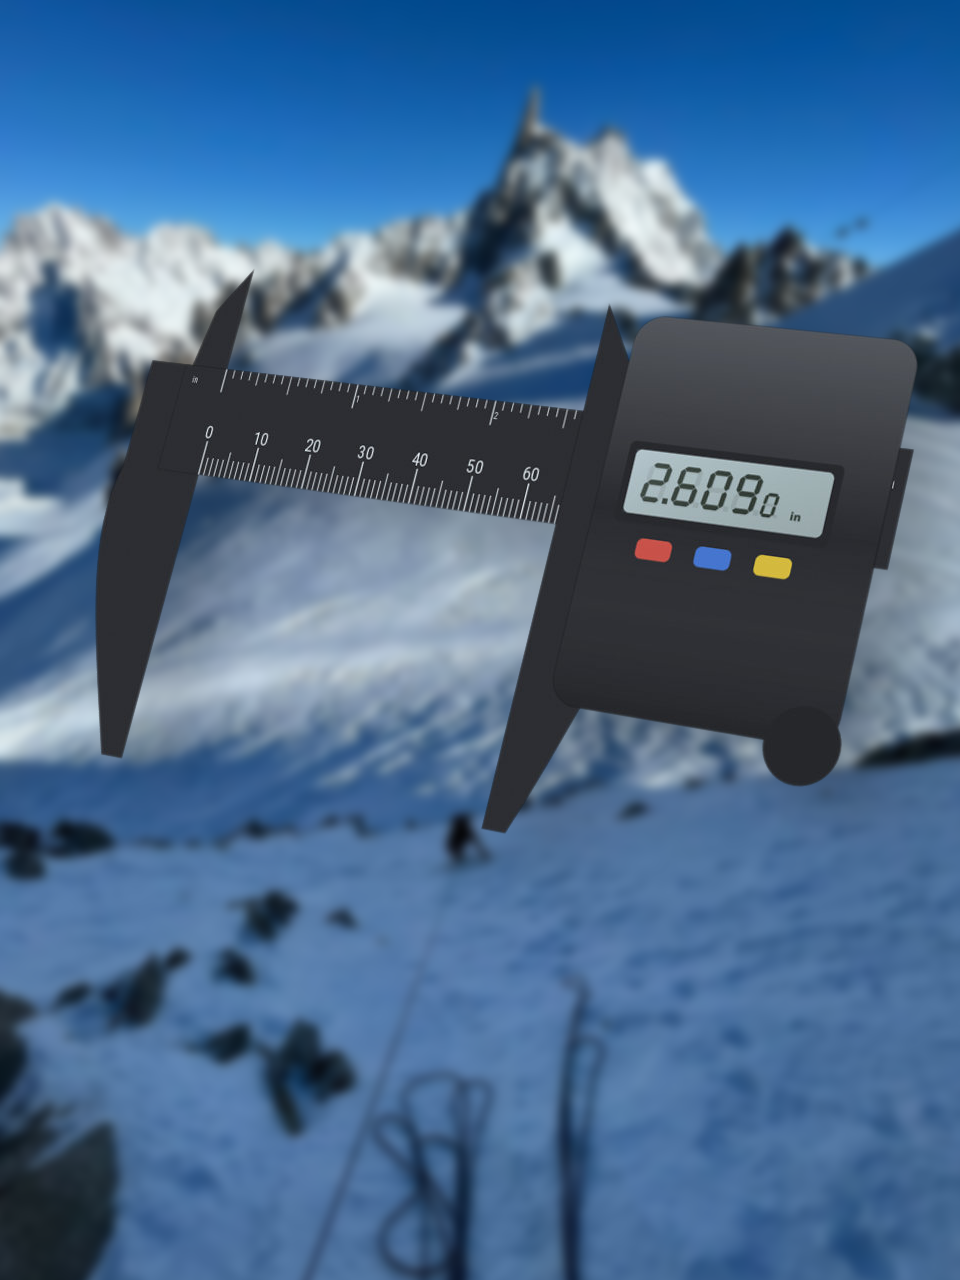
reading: 2.6090 in
